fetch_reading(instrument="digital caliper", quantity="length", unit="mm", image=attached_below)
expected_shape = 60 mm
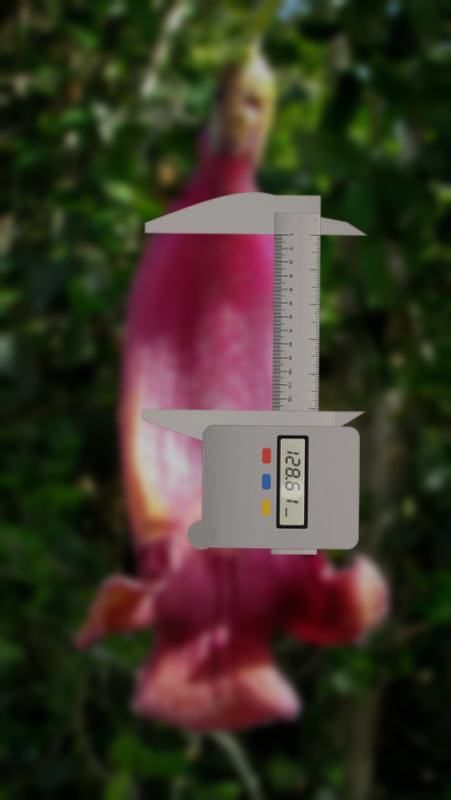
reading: 128.61 mm
